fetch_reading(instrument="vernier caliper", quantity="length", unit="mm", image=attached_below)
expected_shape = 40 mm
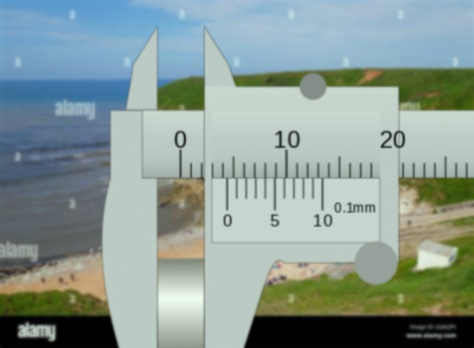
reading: 4.4 mm
